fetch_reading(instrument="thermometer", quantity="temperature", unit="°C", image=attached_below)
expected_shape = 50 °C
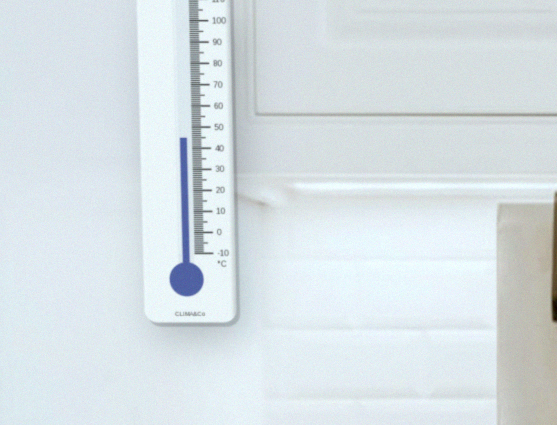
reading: 45 °C
